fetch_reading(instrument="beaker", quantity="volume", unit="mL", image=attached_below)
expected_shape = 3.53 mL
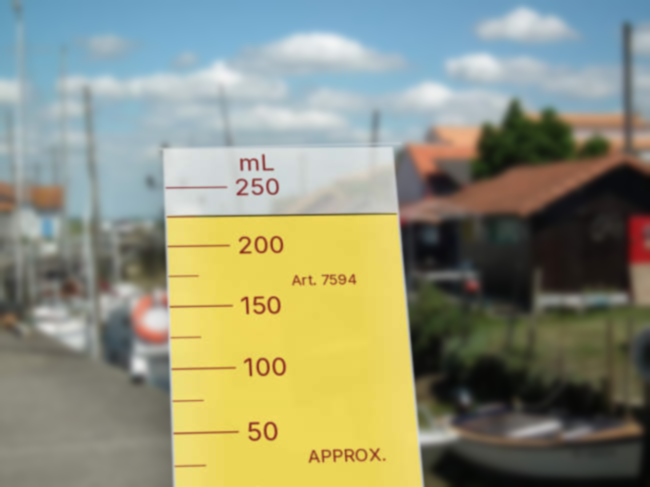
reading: 225 mL
